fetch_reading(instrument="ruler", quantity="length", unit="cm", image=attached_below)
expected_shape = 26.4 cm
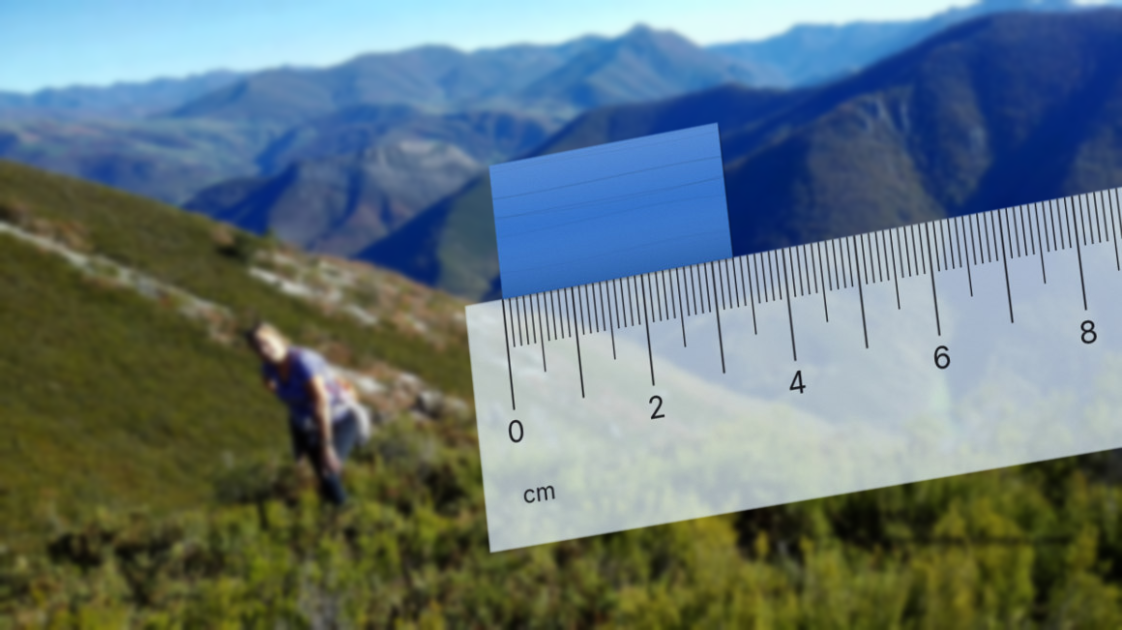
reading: 3.3 cm
